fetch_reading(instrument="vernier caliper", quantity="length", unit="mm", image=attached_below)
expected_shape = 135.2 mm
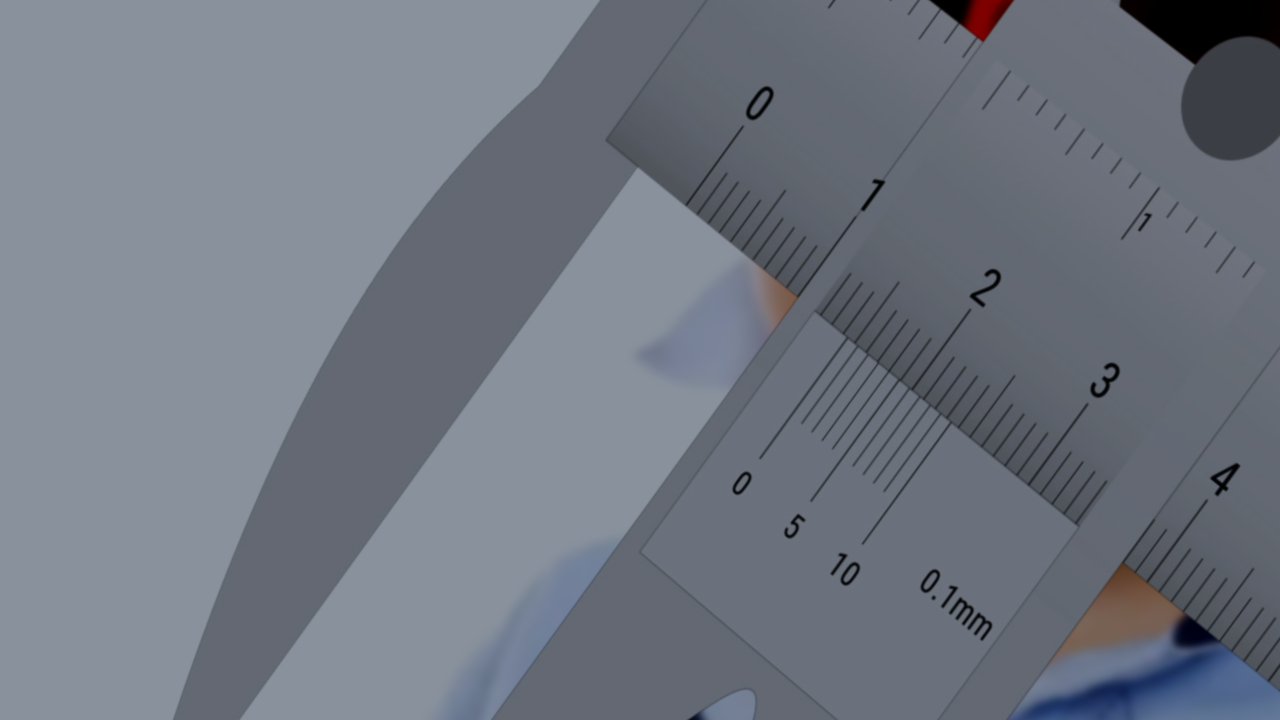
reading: 14.4 mm
